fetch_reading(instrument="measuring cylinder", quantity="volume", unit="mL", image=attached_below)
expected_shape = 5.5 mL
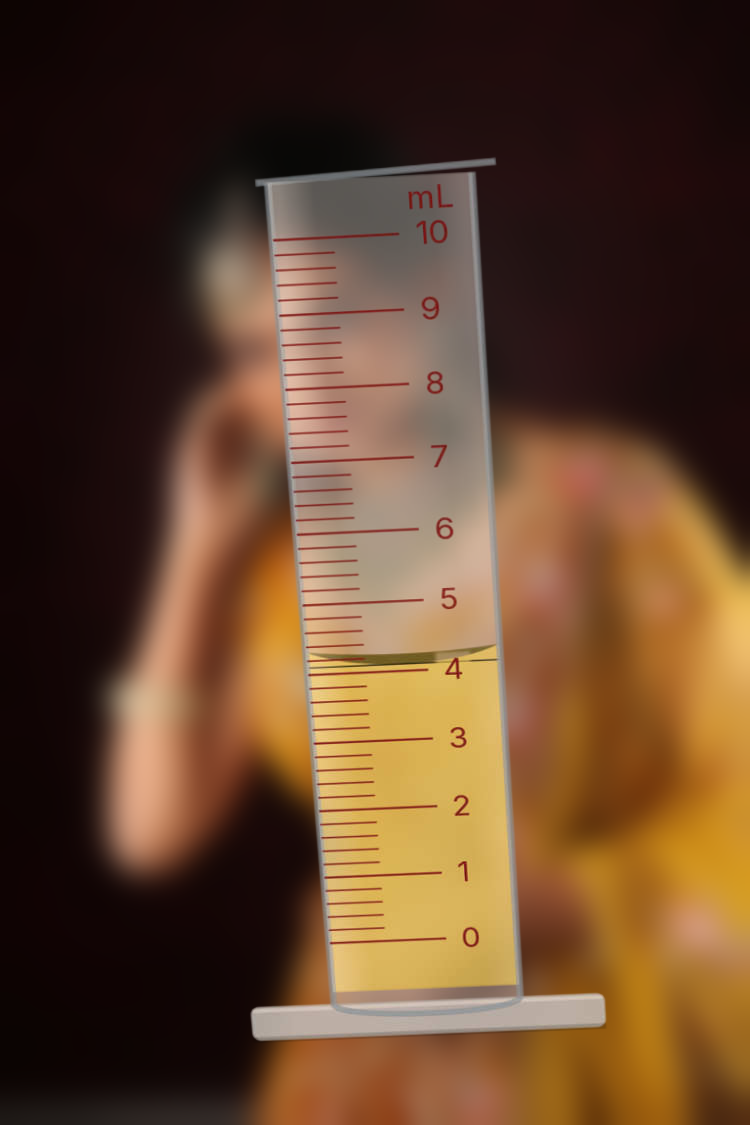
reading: 4.1 mL
